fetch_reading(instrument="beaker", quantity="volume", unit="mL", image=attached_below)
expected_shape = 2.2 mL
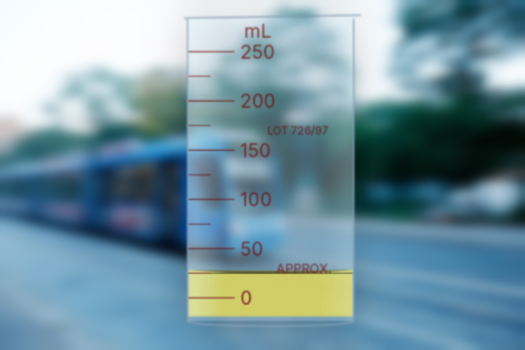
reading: 25 mL
